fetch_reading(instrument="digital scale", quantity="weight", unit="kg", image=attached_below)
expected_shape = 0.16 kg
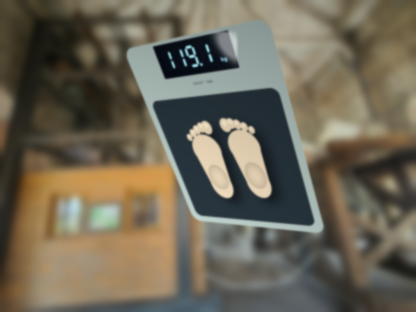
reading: 119.1 kg
